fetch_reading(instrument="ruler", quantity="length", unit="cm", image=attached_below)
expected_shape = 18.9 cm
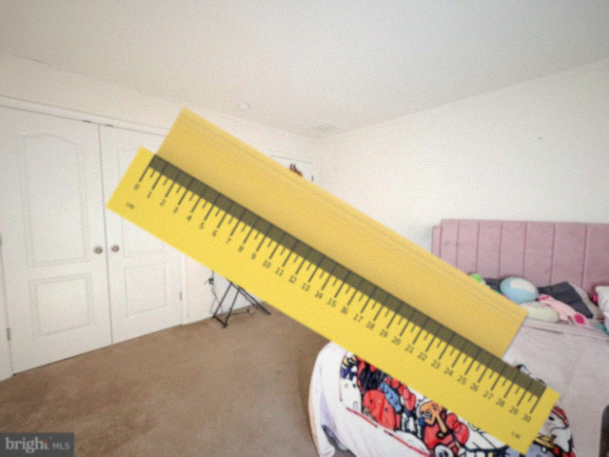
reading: 26.5 cm
